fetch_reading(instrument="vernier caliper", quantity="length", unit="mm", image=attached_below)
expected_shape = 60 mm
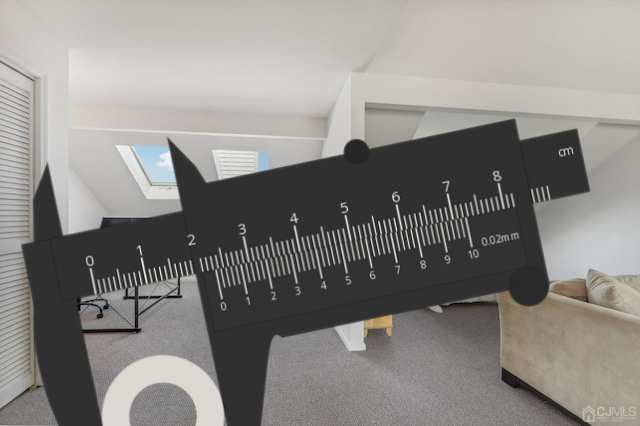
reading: 23.5 mm
